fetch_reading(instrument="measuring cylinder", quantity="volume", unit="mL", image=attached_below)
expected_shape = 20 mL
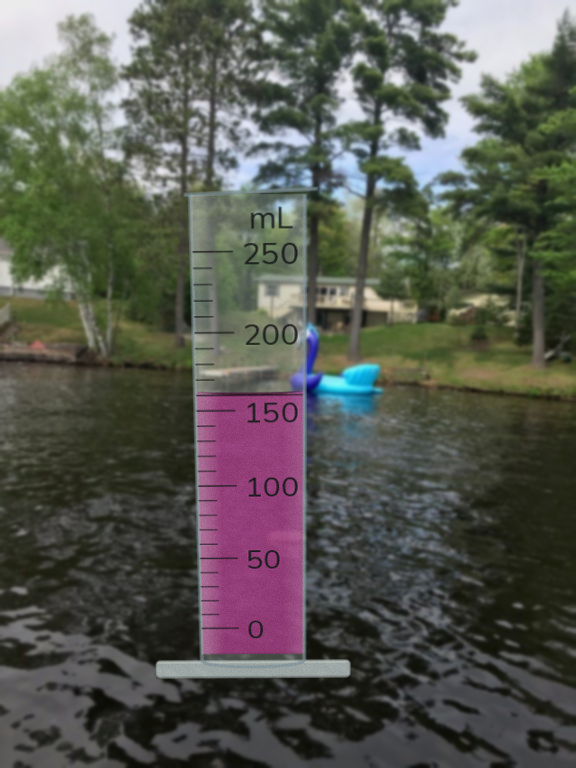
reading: 160 mL
